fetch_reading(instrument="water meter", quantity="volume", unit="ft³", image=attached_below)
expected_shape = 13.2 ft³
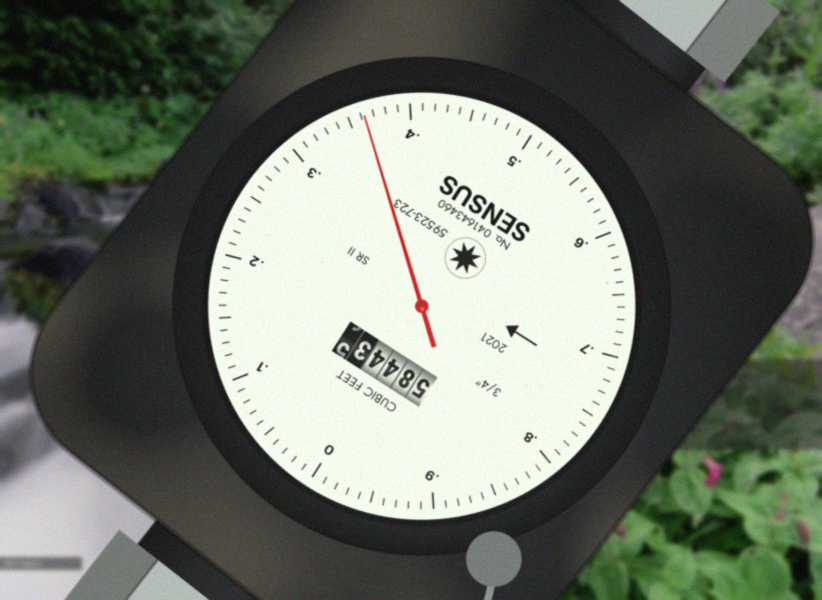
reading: 584435.36 ft³
